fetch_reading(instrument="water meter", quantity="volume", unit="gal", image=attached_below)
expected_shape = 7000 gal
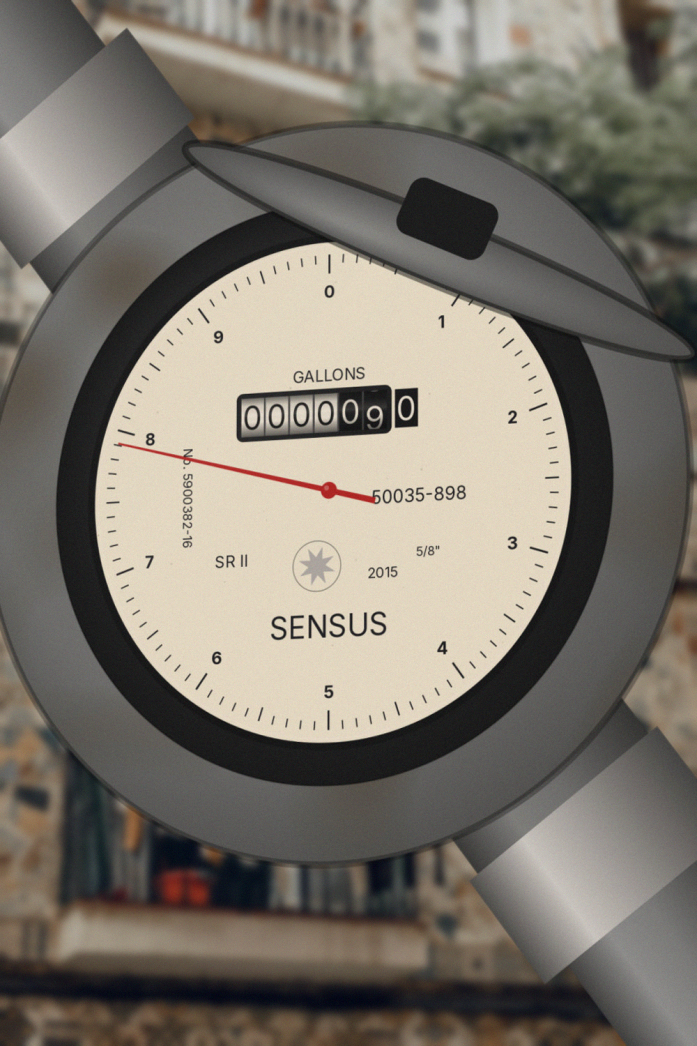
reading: 87.9 gal
